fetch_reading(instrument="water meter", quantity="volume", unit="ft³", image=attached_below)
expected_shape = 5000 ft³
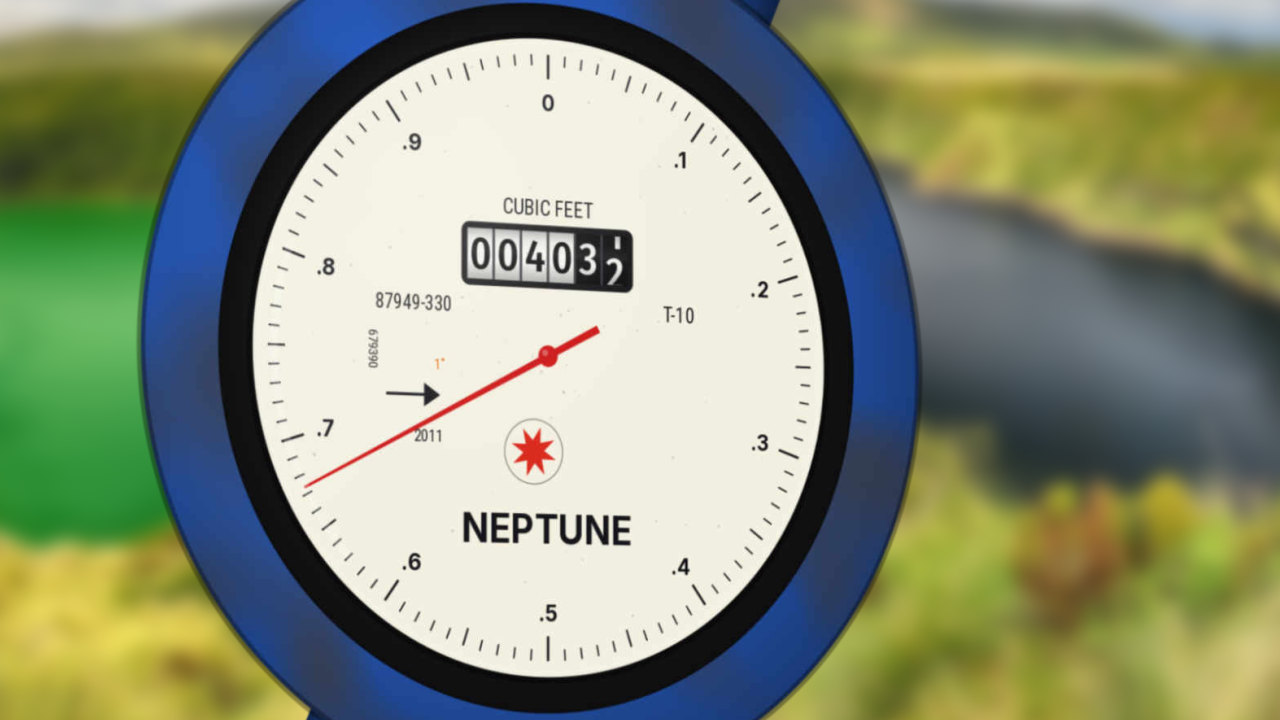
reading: 4031.67 ft³
